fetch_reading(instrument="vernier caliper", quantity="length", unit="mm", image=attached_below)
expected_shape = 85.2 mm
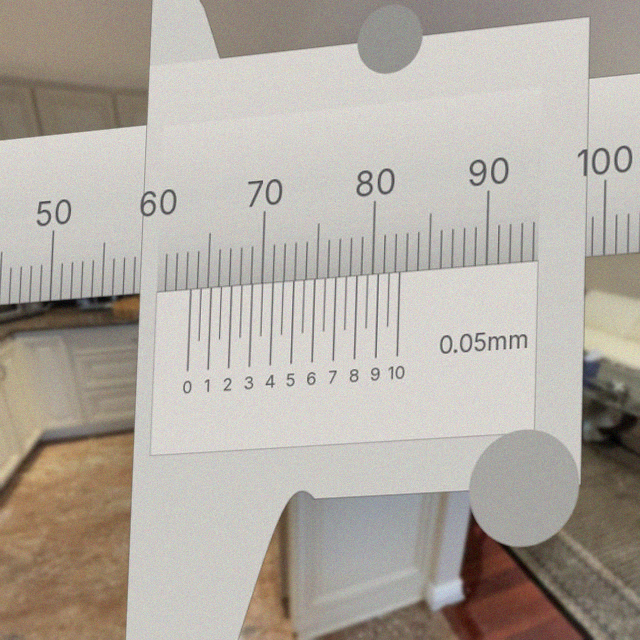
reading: 63.4 mm
